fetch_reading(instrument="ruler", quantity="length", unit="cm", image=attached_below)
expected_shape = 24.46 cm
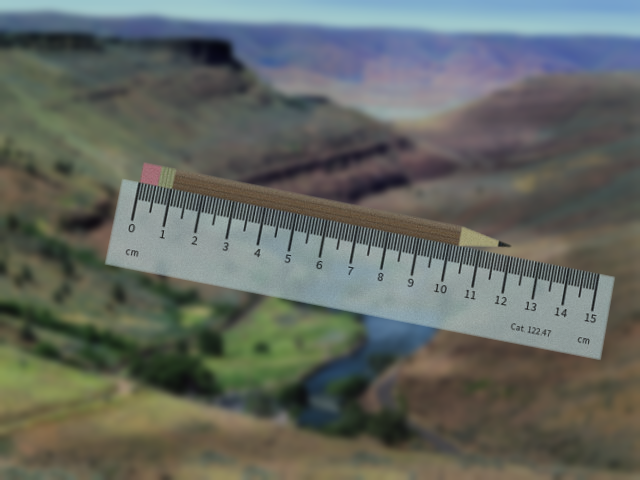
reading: 12 cm
